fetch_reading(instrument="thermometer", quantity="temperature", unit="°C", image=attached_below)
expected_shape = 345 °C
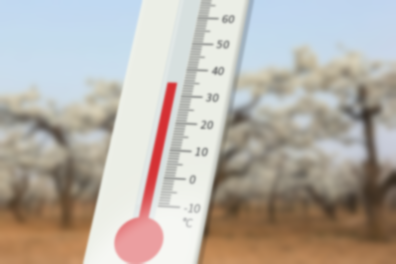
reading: 35 °C
